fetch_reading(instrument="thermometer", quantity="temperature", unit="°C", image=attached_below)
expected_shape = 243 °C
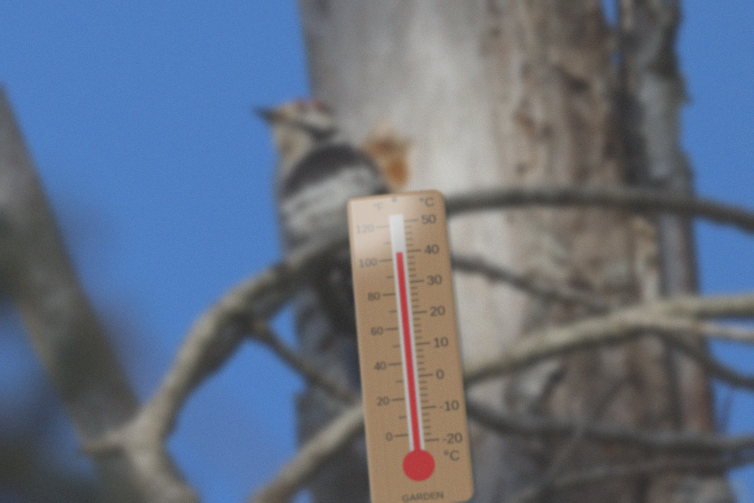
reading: 40 °C
